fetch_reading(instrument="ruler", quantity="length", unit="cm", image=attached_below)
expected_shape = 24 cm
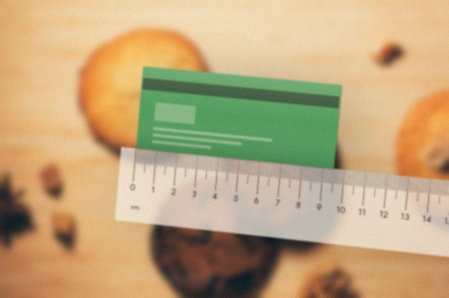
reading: 9.5 cm
